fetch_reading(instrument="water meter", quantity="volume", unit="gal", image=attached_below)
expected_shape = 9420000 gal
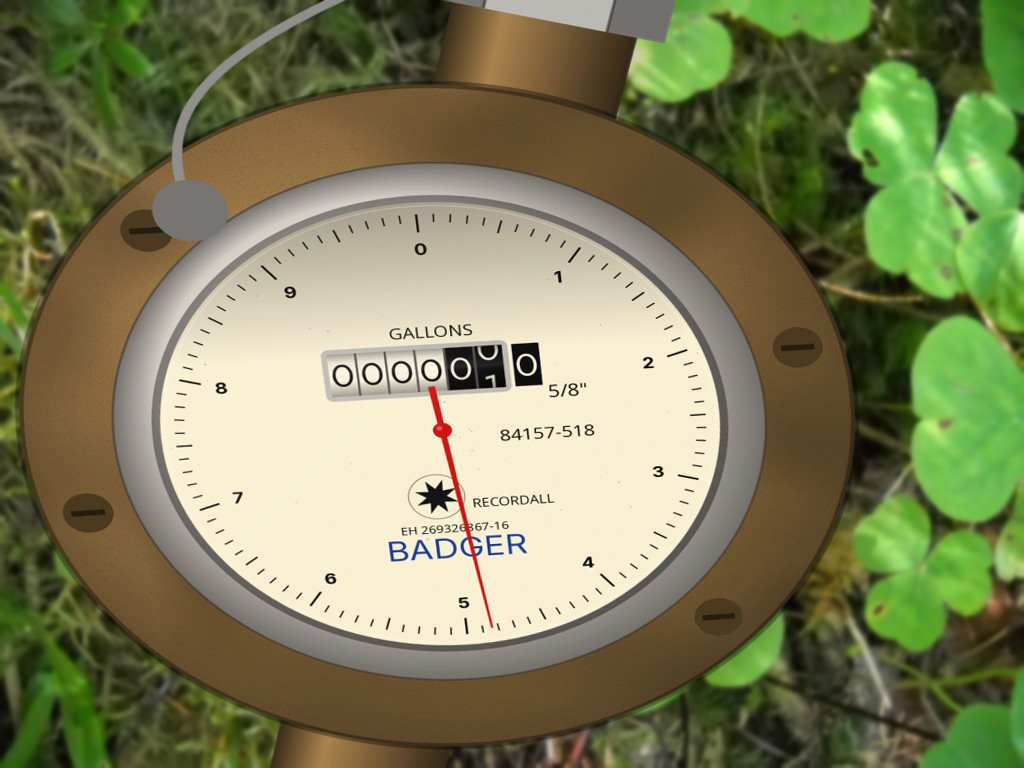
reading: 4.8 gal
